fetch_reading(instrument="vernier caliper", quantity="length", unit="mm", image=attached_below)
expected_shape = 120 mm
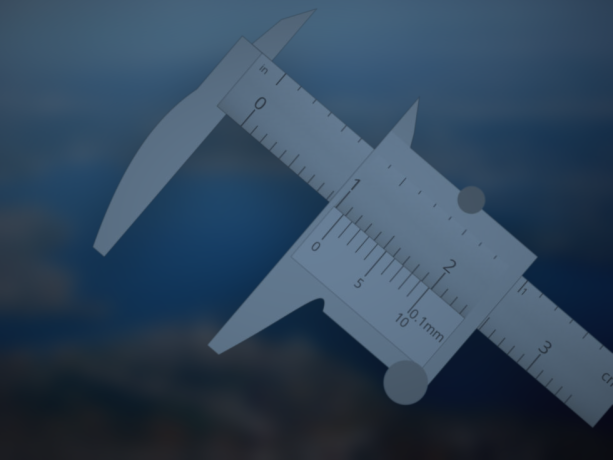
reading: 10.8 mm
